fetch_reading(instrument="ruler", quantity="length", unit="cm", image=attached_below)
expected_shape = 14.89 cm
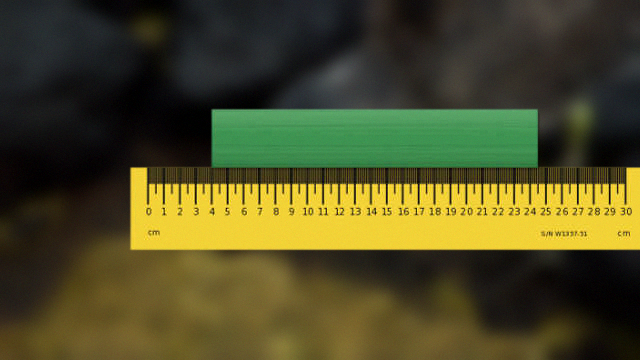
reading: 20.5 cm
